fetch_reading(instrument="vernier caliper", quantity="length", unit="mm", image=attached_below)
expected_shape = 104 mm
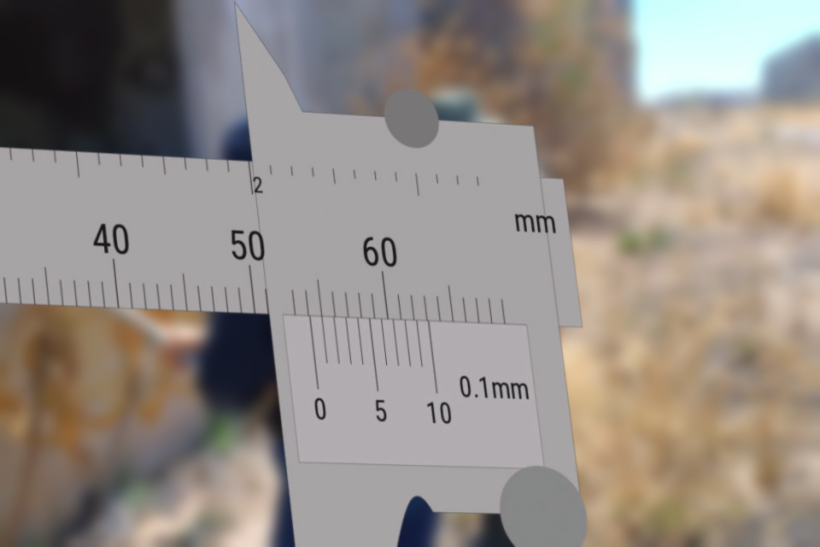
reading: 54.1 mm
